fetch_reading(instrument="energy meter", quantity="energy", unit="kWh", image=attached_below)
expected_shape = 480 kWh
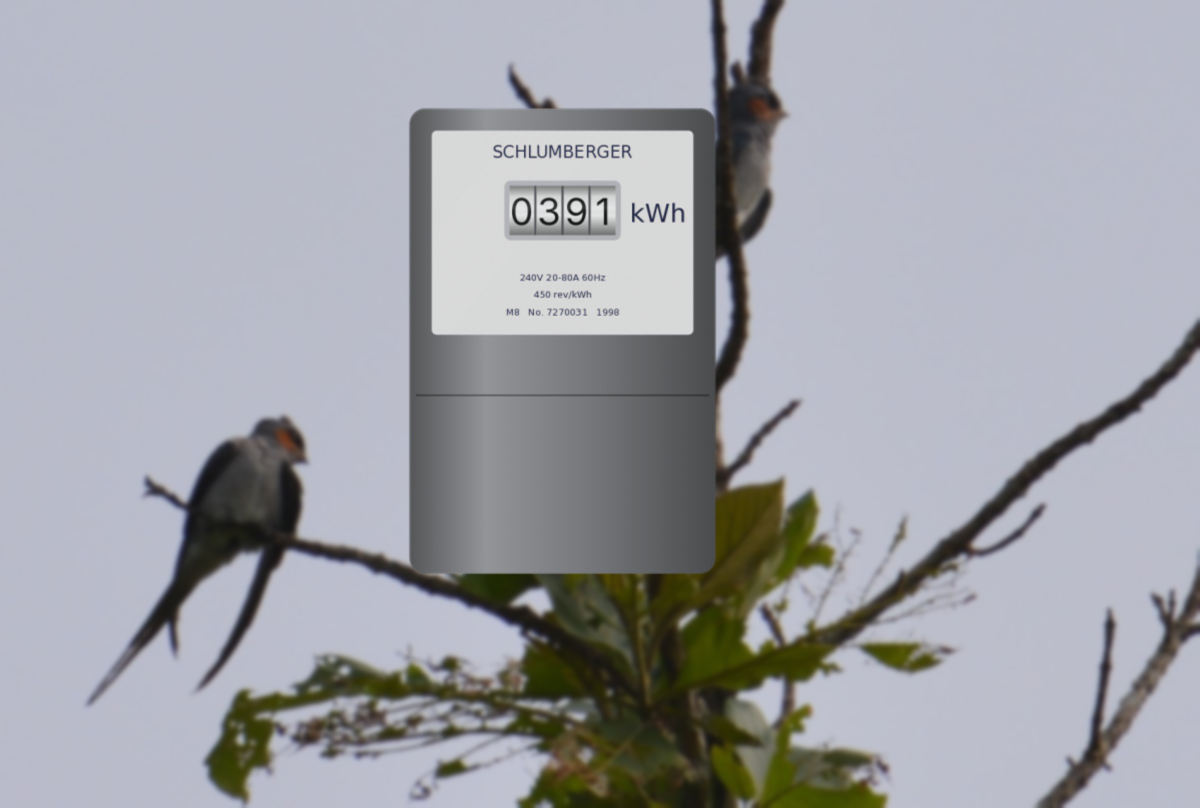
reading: 391 kWh
